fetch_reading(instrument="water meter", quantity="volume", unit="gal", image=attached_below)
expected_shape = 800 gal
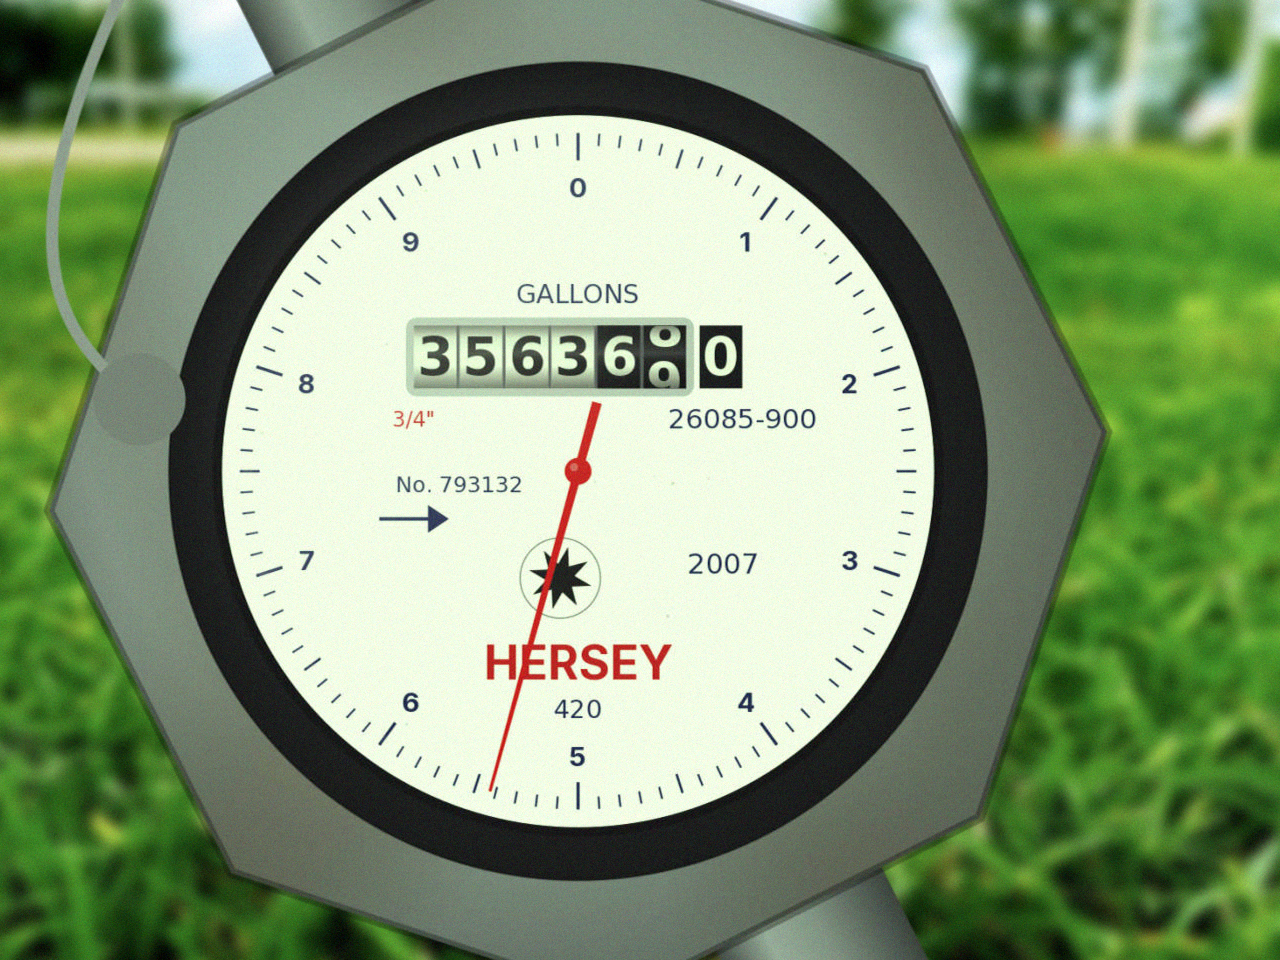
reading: 3563685.4 gal
